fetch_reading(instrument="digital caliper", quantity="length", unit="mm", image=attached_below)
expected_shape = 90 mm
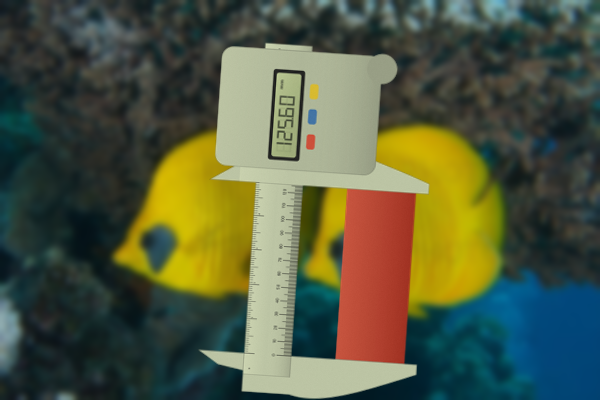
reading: 125.60 mm
